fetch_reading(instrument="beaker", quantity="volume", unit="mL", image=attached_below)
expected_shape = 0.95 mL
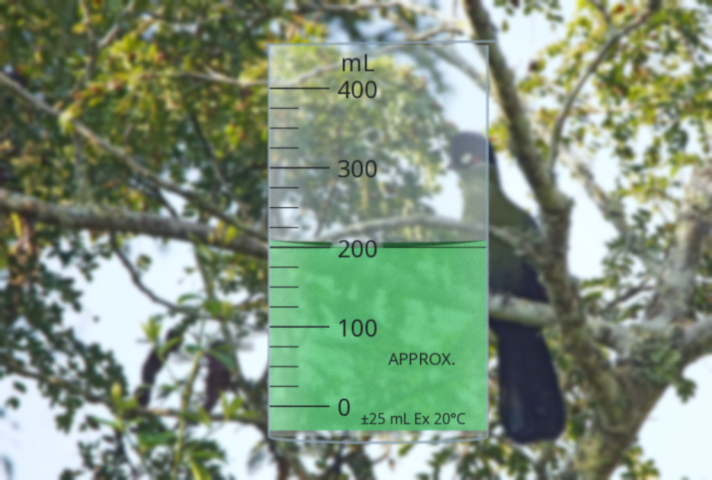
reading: 200 mL
